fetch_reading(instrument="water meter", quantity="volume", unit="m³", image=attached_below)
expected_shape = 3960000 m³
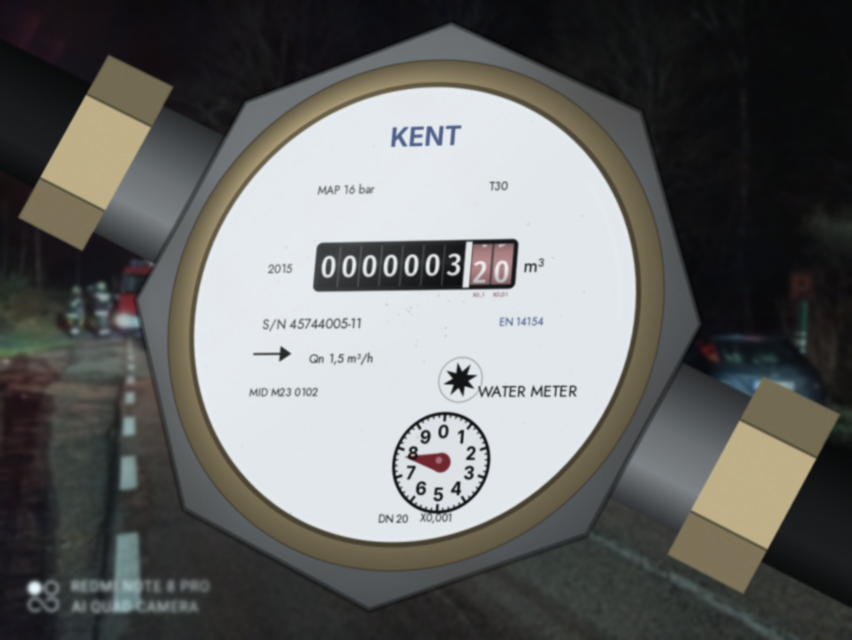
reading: 3.197 m³
